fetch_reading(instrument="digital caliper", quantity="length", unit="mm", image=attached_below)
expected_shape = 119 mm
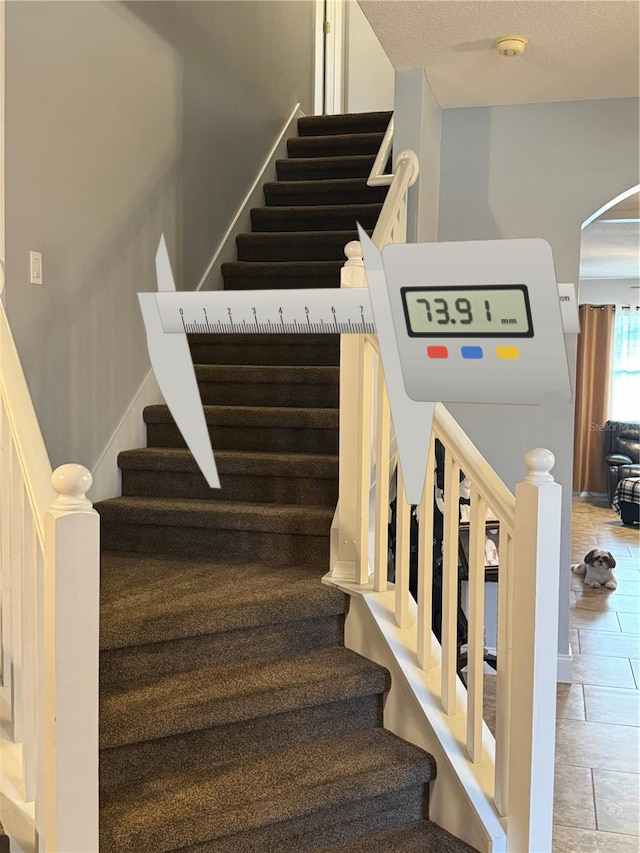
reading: 73.91 mm
